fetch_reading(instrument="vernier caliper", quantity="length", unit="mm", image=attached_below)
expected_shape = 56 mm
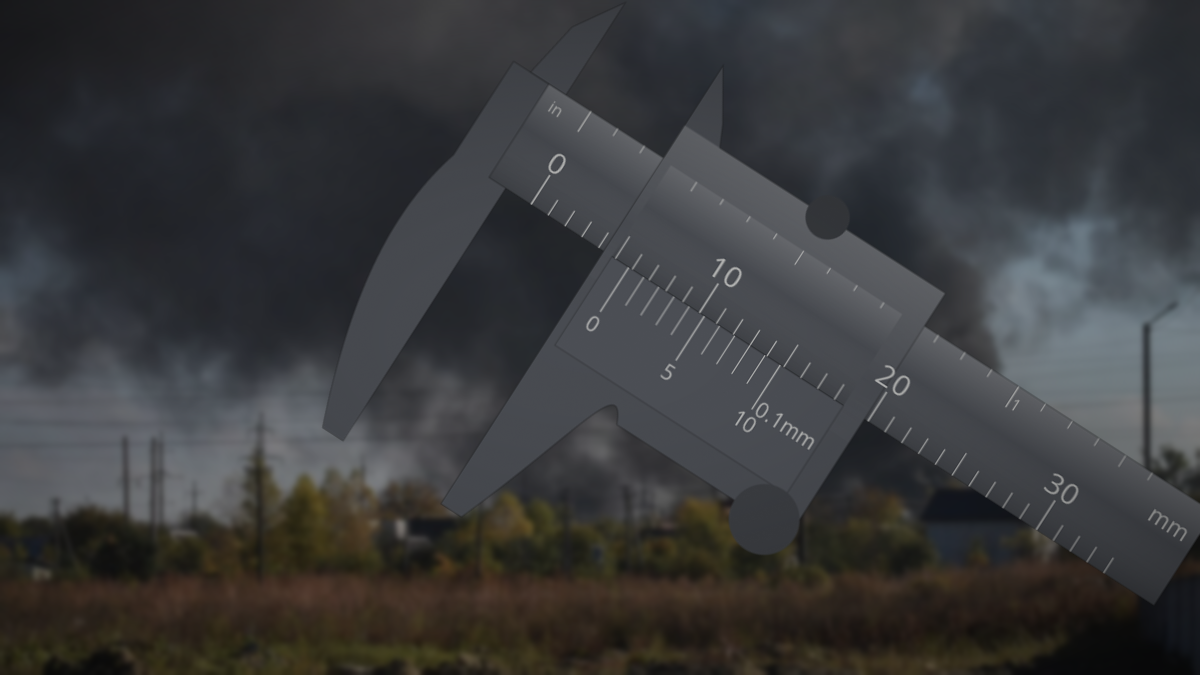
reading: 5.8 mm
